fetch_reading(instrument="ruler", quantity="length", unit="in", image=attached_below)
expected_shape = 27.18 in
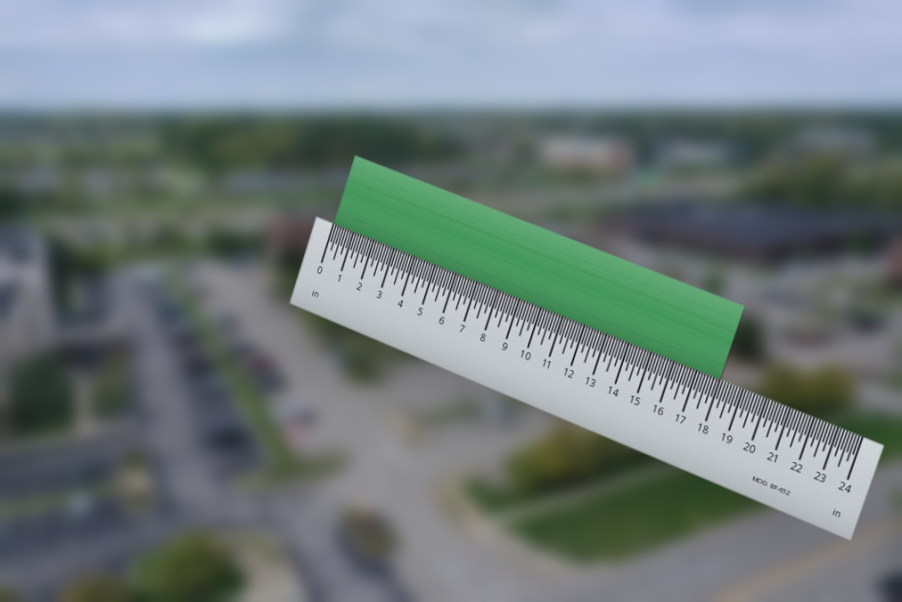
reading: 18 in
